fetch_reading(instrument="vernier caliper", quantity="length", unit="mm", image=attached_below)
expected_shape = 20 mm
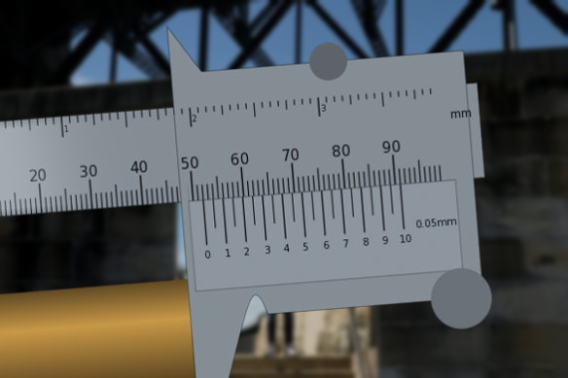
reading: 52.0 mm
